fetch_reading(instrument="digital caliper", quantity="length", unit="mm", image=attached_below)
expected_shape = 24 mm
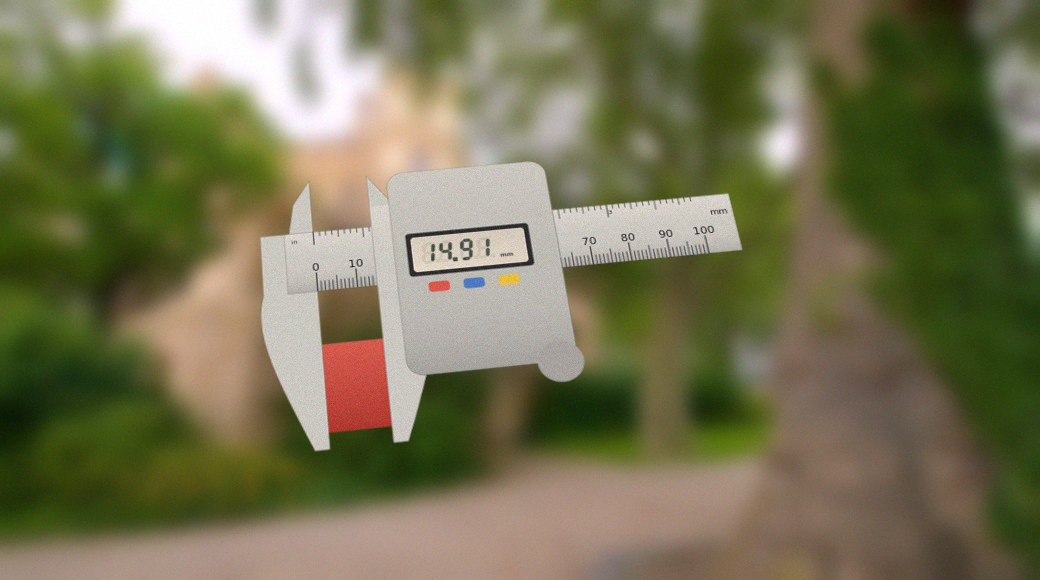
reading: 14.91 mm
